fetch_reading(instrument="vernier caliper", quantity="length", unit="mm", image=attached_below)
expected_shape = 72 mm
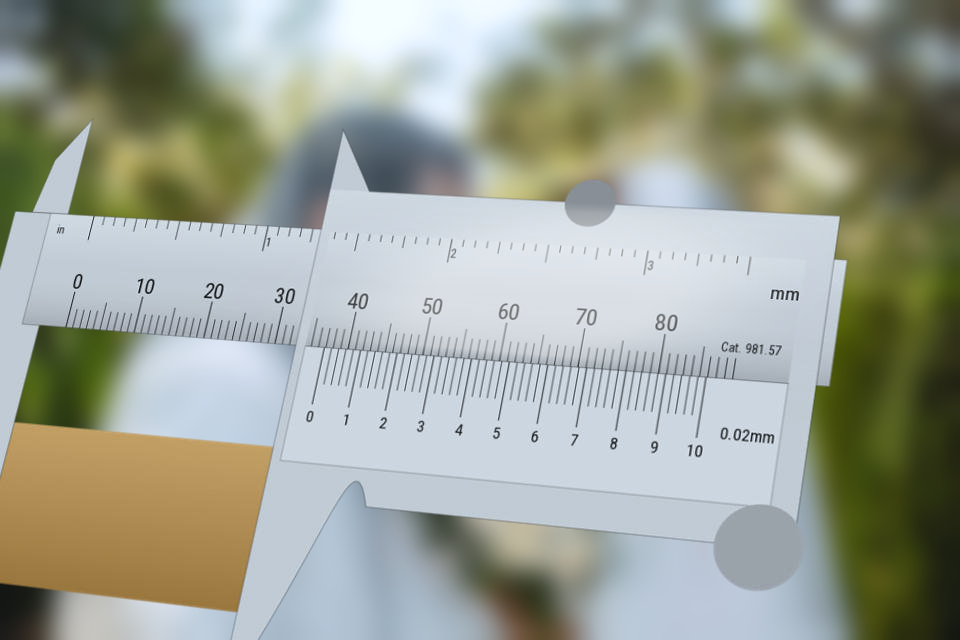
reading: 36.8 mm
